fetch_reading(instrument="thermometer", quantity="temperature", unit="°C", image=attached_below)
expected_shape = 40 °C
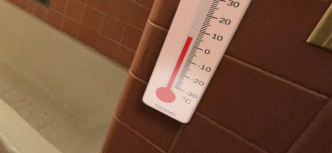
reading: 5 °C
